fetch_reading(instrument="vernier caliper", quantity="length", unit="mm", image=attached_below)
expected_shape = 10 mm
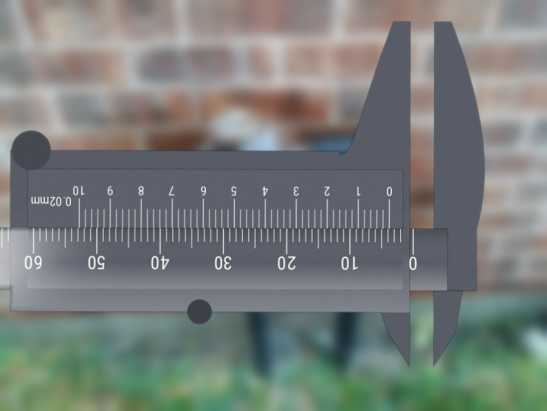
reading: 3.8 mm
